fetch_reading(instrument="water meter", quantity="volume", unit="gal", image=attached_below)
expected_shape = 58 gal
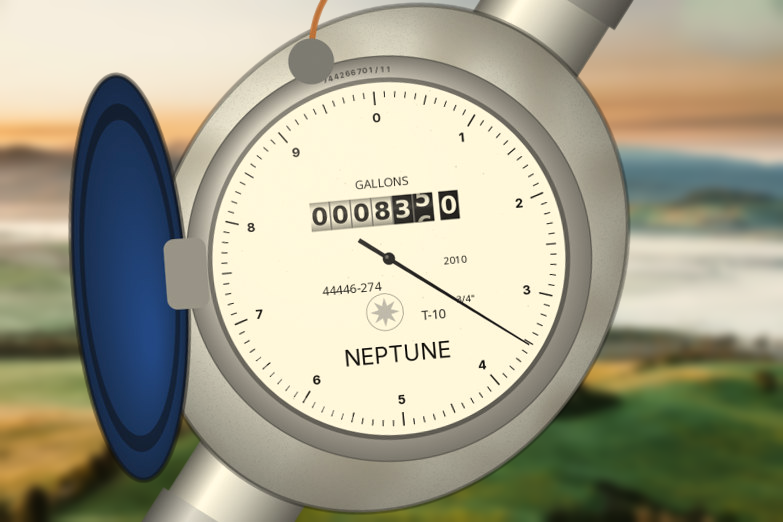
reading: 8353.5 gal
